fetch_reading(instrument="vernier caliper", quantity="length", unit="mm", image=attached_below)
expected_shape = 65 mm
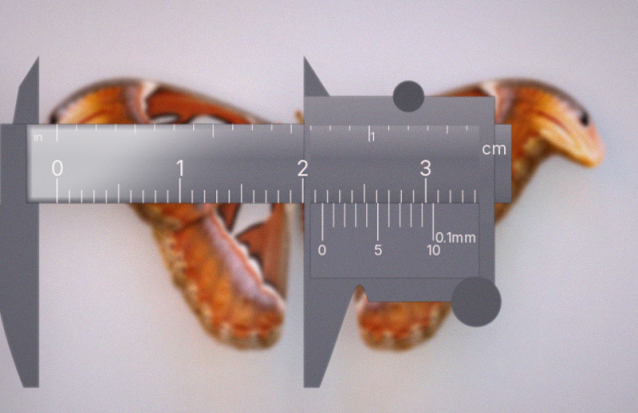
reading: 21.6 mm
